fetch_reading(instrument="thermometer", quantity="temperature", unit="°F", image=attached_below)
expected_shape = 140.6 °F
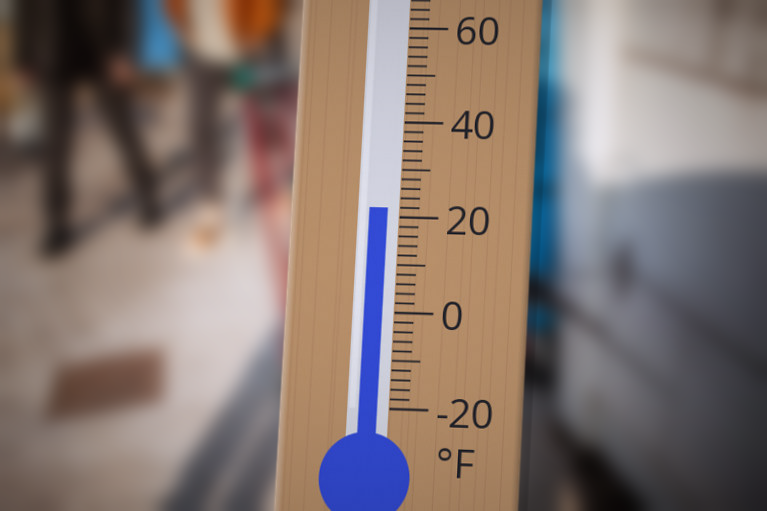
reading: 22 °F
